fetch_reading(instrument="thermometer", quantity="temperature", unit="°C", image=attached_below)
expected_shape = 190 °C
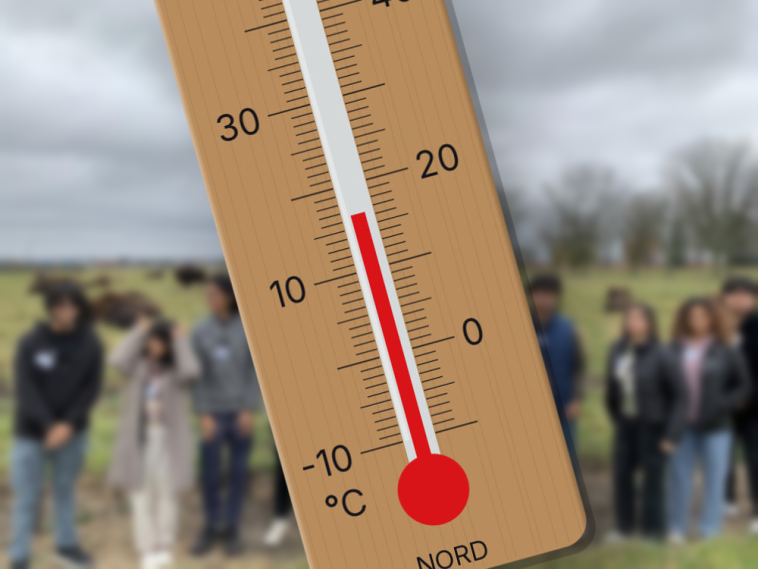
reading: 16.5 °C
